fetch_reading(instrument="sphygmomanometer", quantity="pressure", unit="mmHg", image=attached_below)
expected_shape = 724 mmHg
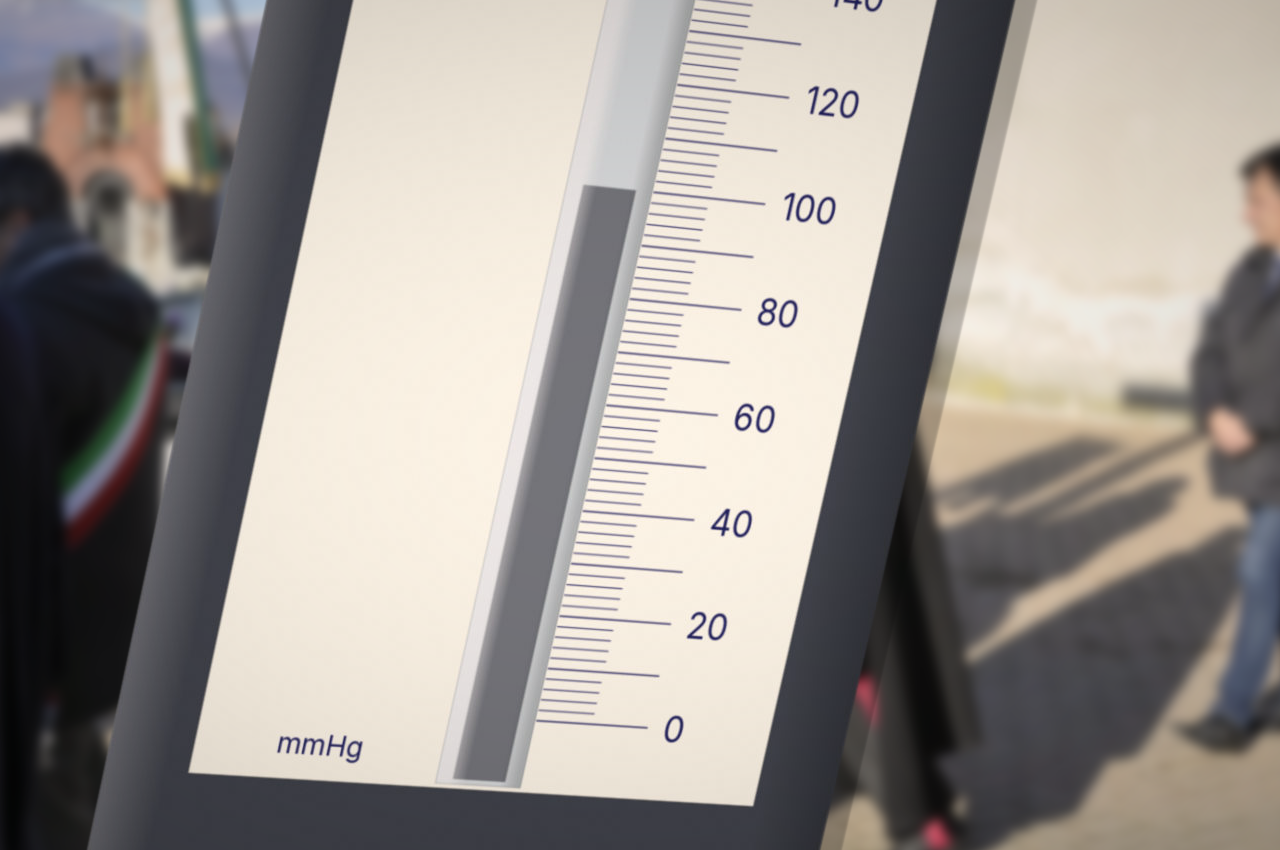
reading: 100 mmHg
